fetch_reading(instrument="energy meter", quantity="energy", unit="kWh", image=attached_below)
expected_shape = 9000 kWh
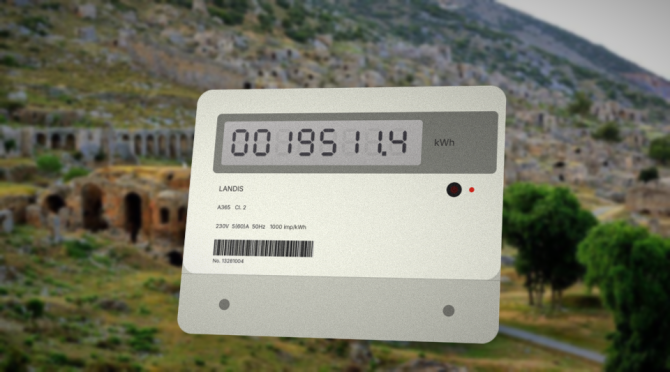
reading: 19511.4 kWh
